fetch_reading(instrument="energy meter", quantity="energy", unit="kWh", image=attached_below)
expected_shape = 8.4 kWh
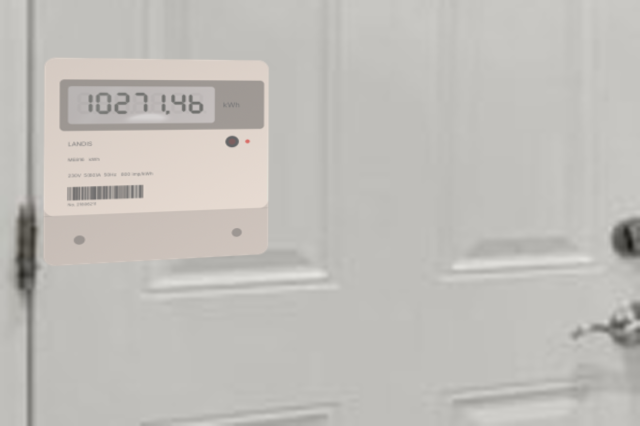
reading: 10271.46 kWh
